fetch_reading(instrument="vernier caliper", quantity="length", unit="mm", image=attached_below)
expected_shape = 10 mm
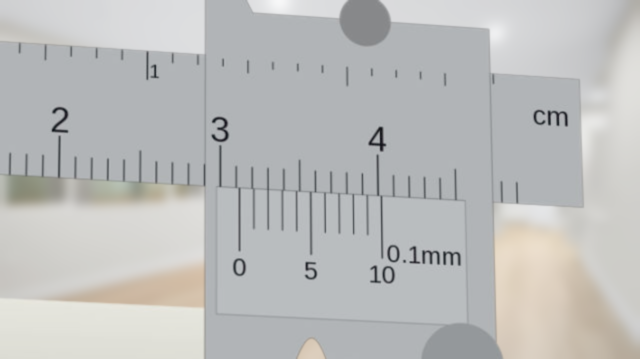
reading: 31.2 mm
